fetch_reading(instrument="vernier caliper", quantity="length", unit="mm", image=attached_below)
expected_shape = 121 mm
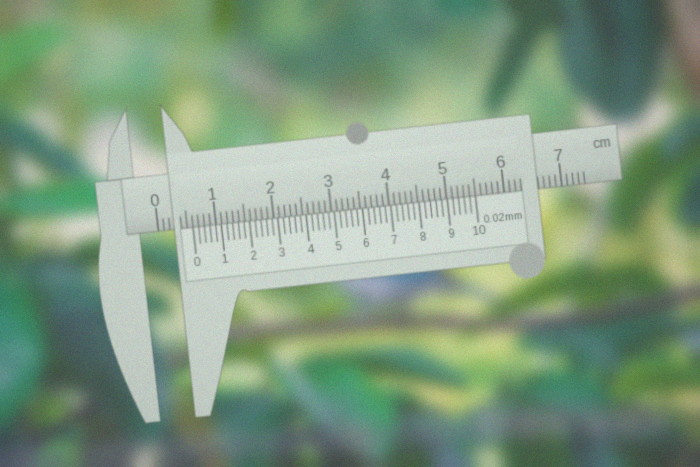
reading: 6.0 mm
